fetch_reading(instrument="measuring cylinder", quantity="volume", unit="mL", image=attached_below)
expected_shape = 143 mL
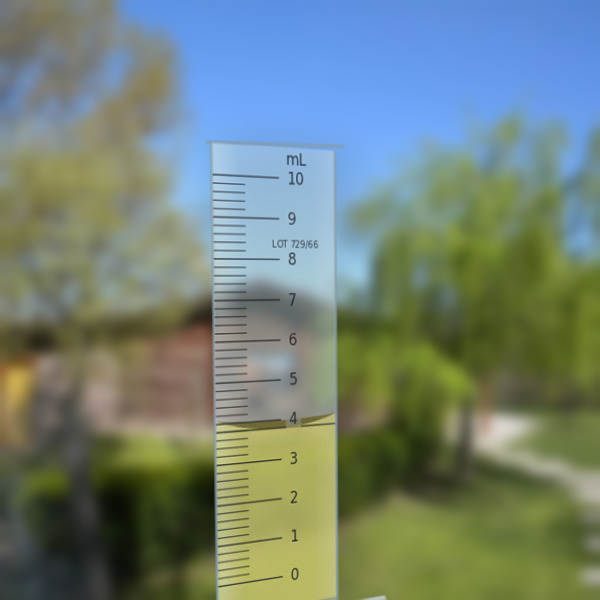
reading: 3.8 mL
